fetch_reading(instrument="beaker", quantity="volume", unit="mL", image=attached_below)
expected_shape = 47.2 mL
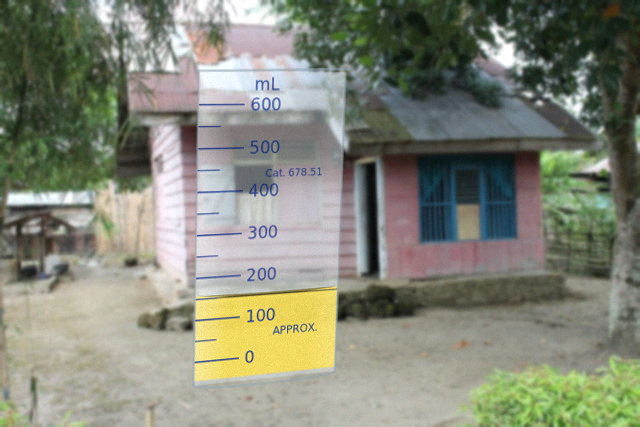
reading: 150 mL
